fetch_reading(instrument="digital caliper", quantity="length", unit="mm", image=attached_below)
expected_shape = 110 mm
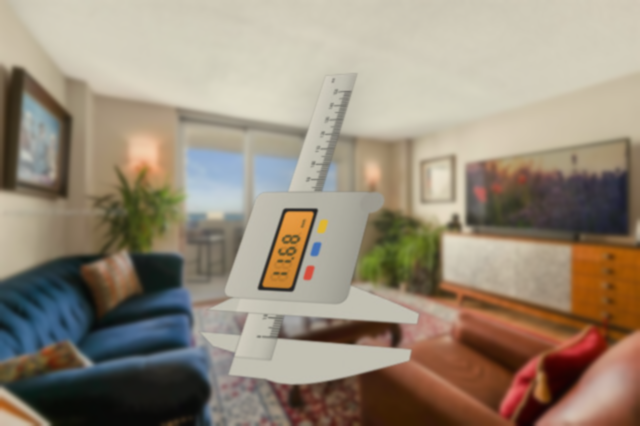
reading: 11.68 mm
